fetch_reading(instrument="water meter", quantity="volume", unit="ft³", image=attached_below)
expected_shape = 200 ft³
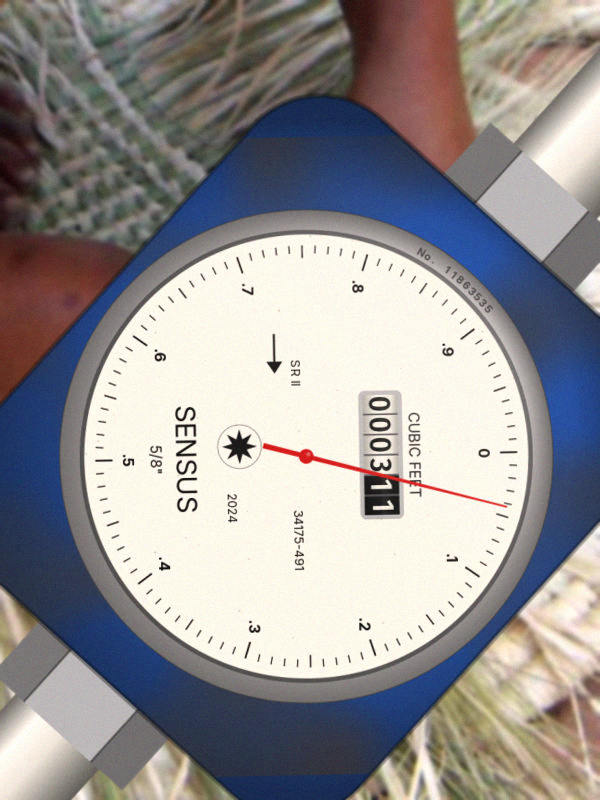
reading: 311.04 ft³
